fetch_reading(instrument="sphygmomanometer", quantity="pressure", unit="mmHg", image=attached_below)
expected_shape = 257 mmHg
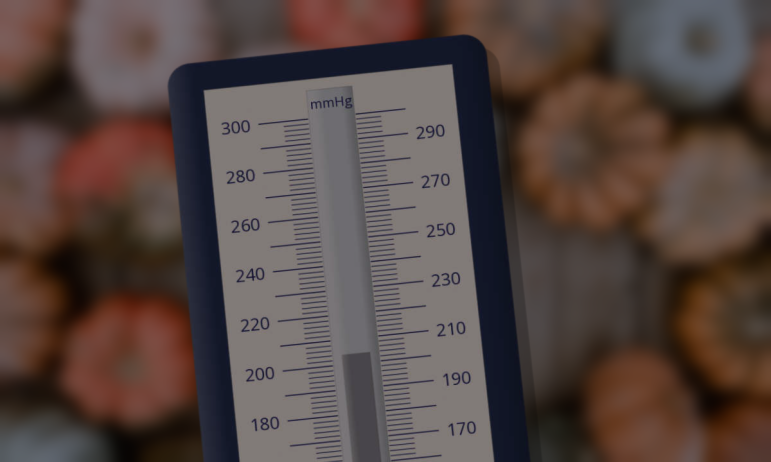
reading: 204 mmHg
